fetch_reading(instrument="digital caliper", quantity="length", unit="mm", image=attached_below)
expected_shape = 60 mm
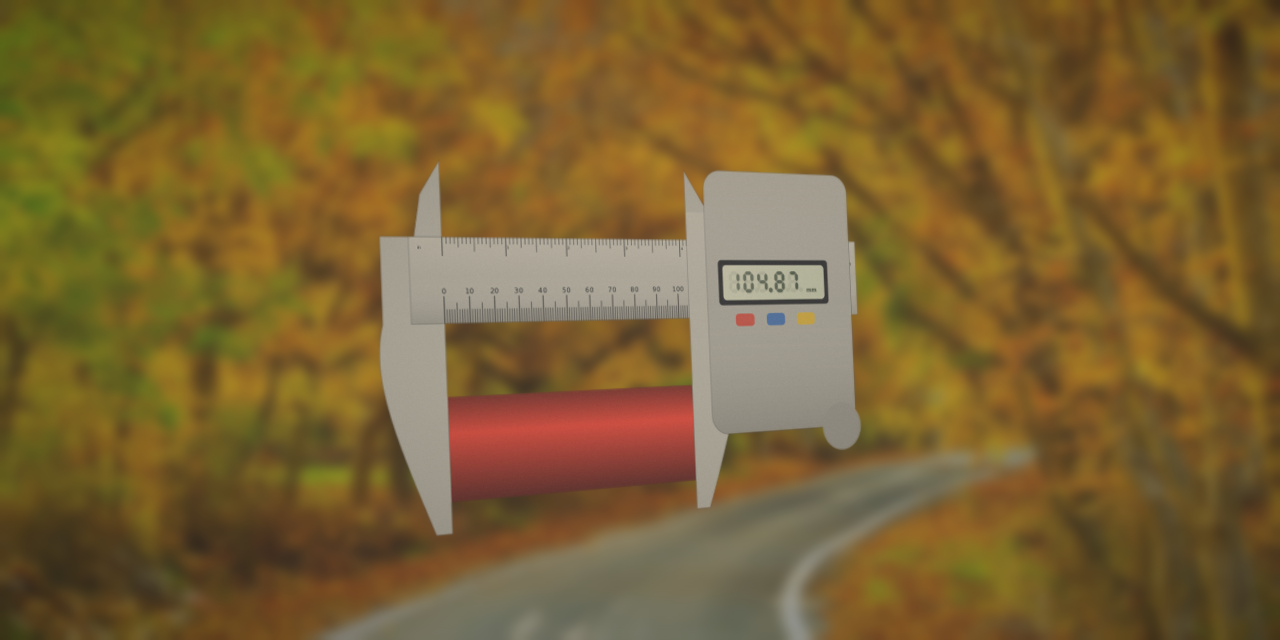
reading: 104.87 mm
